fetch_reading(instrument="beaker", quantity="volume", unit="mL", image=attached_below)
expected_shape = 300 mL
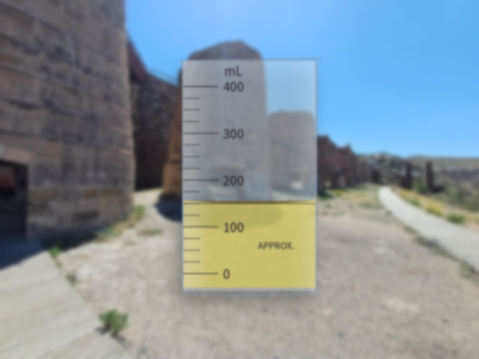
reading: 150 mL
